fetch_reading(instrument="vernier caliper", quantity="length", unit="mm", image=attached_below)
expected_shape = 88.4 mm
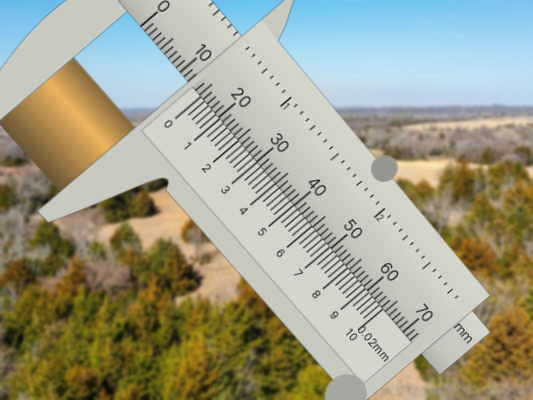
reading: 15.4 mm
